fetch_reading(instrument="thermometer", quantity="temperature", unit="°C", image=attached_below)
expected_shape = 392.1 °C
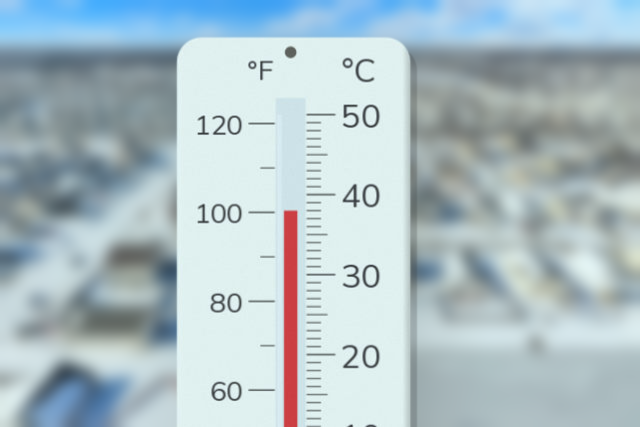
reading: 38 °C
